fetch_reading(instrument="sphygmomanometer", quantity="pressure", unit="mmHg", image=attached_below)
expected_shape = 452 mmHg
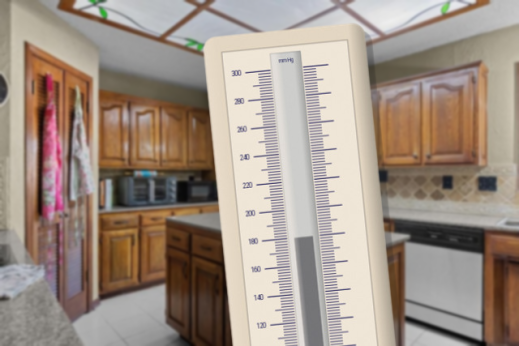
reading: 180 mmHg
